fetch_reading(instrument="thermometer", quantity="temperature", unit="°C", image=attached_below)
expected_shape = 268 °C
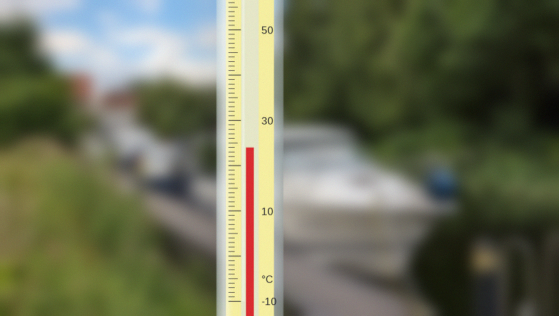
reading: 24 °C
